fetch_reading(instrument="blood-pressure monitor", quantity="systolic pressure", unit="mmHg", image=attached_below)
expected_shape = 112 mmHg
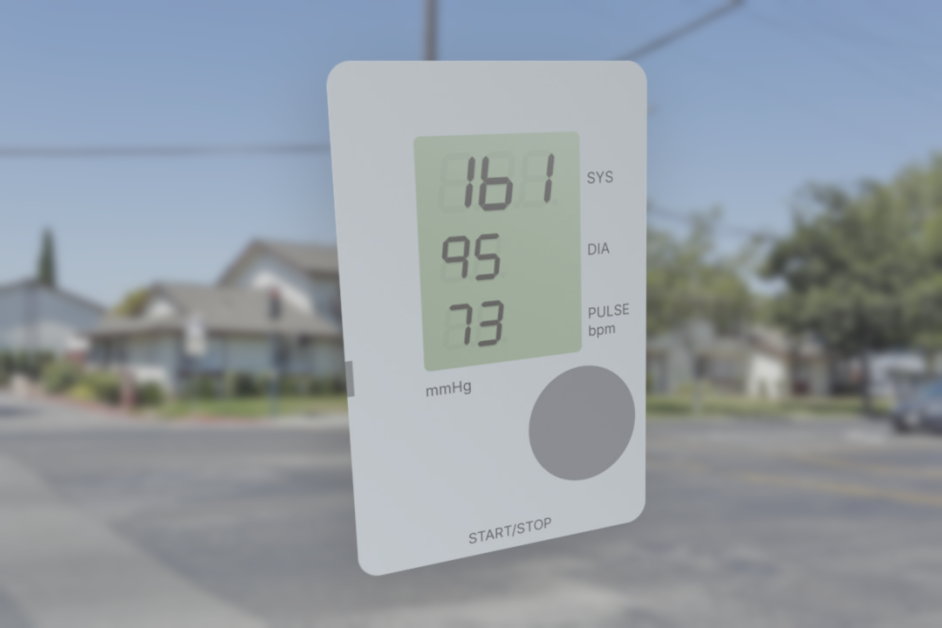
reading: 161 mmHg
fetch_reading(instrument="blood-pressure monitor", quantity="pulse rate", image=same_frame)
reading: 73 bpm
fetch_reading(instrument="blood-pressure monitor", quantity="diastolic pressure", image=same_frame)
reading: 95 mmHg
